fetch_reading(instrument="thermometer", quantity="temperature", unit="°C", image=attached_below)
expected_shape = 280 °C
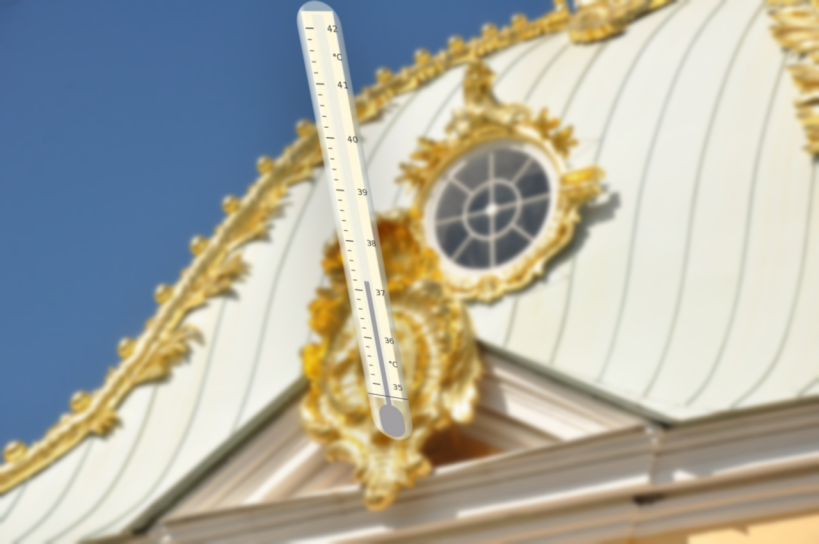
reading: 37.2 °C
